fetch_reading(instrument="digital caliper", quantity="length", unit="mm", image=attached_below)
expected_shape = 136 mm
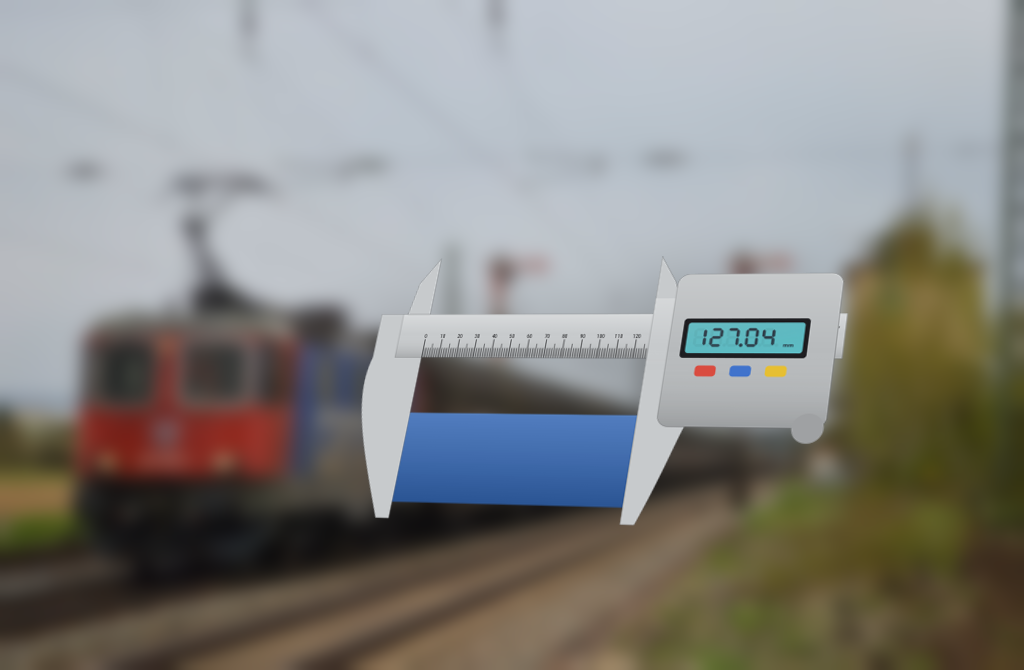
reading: 127.04 mm
